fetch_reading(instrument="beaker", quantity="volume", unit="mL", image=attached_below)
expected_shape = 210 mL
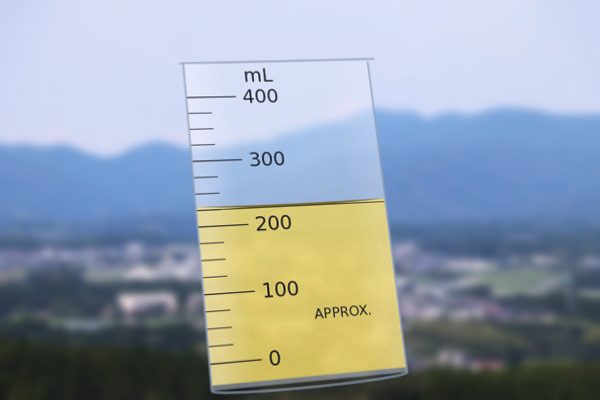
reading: 225 mL
